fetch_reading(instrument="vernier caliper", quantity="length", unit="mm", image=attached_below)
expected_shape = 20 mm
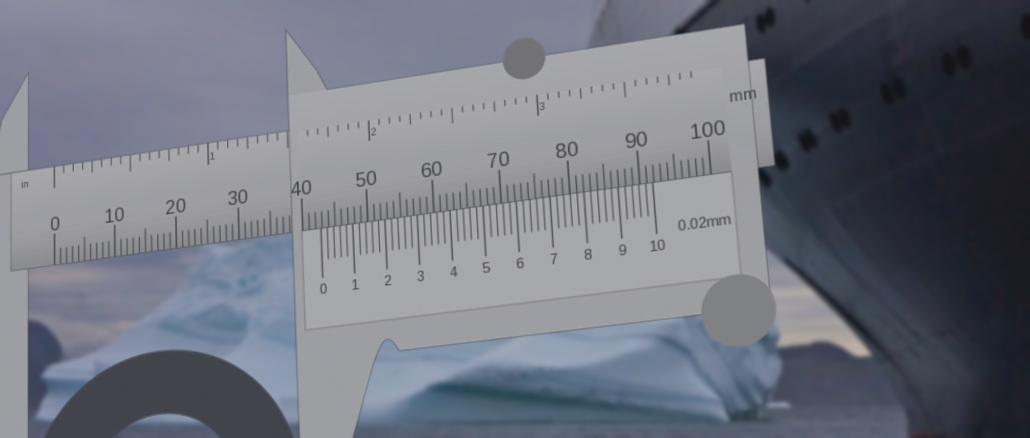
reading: 42.8 mm
